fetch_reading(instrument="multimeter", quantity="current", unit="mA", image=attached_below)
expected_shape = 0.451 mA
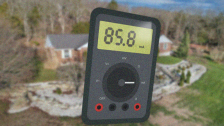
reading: 85.8 mA
